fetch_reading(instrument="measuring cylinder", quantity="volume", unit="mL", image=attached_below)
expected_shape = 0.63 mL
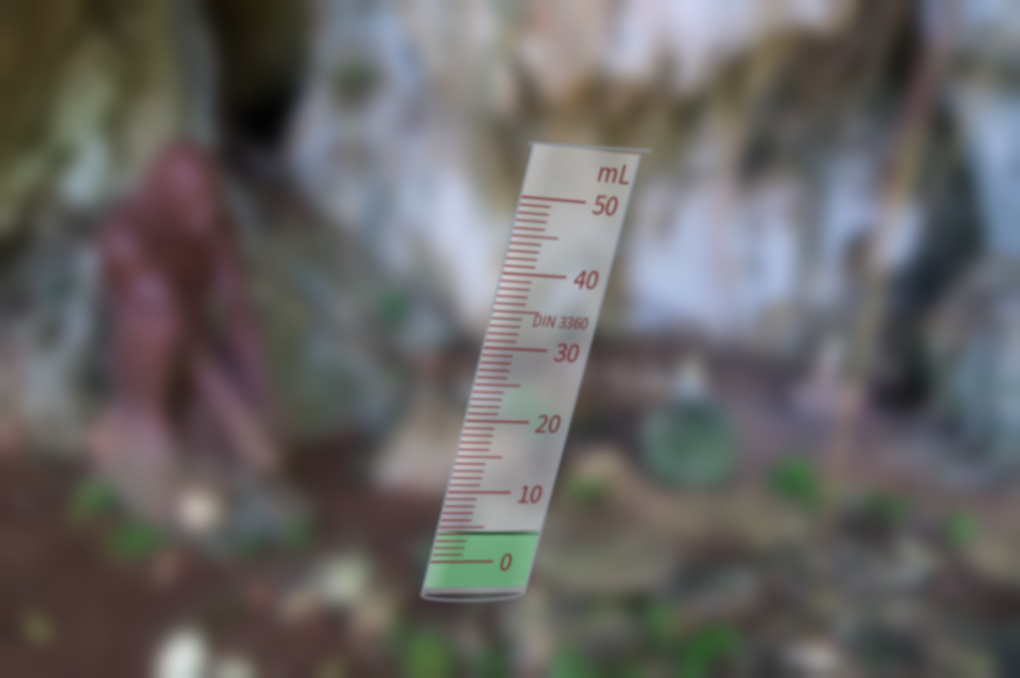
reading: 4 mL
